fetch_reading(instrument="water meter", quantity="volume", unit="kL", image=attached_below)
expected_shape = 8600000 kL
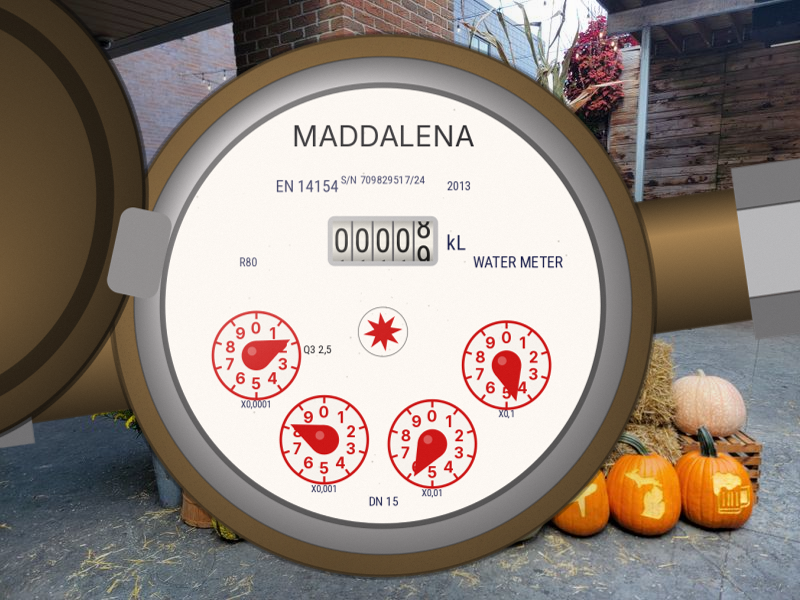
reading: 8.4581 kL
